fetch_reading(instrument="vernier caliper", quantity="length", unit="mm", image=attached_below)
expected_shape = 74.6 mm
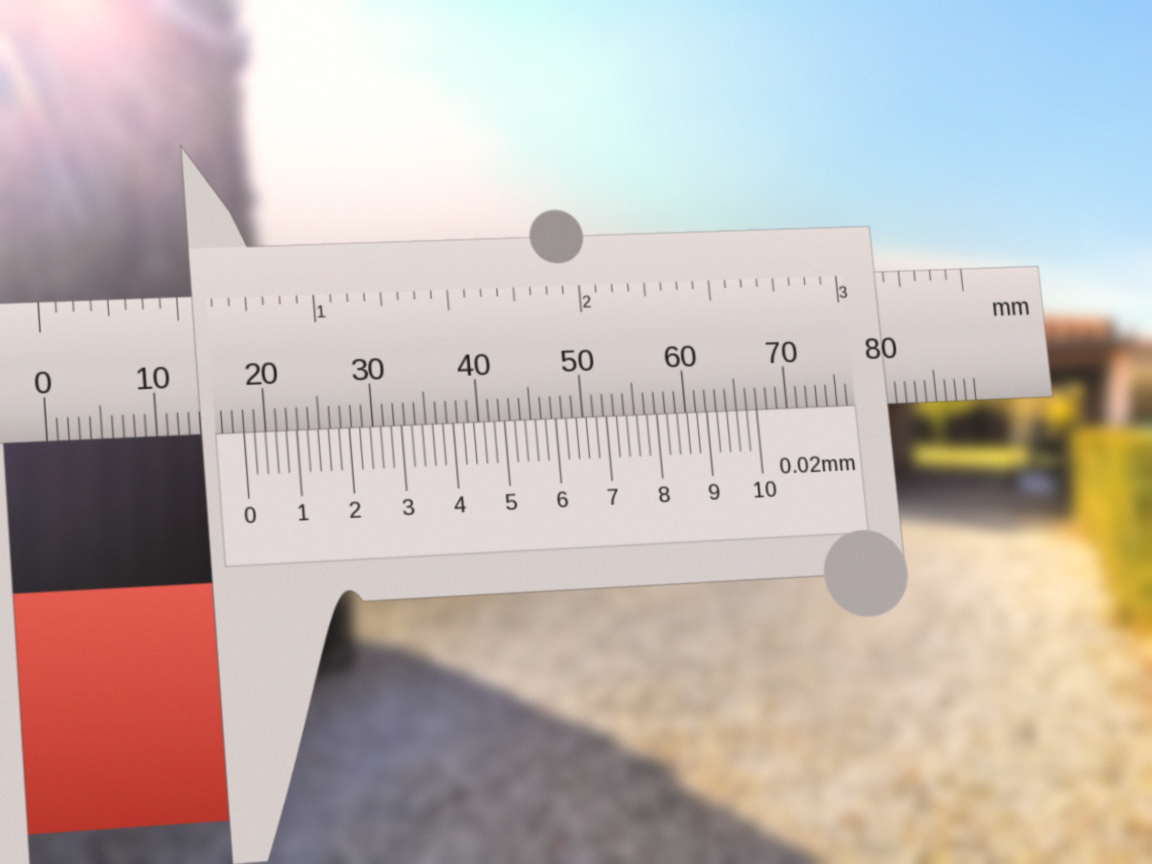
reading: 18.0 mm
